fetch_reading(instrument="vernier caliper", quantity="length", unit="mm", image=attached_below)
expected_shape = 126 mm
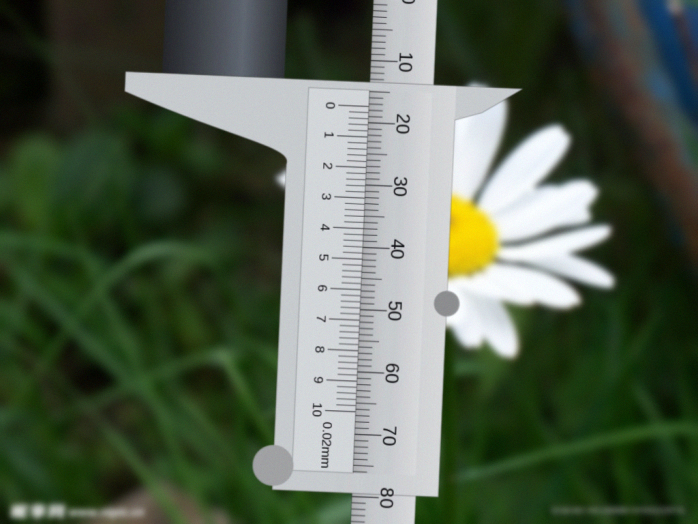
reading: 17.4 mm
